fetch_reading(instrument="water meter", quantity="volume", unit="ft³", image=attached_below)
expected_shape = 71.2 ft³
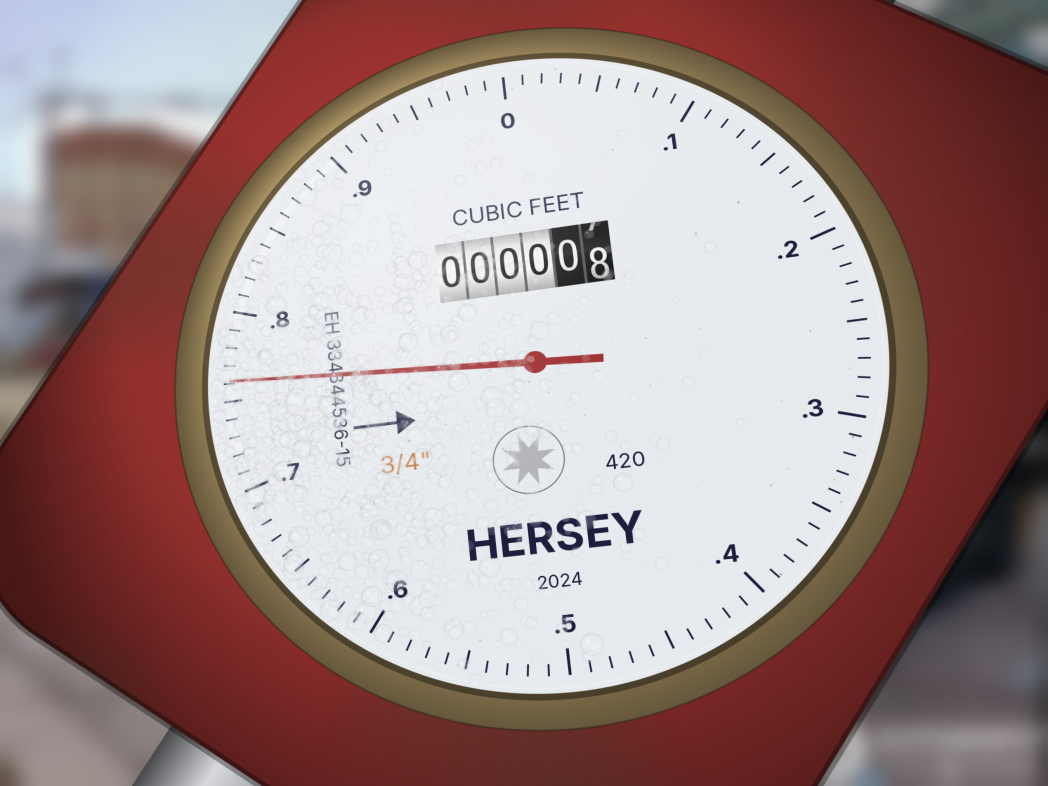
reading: 7.76 ft³
